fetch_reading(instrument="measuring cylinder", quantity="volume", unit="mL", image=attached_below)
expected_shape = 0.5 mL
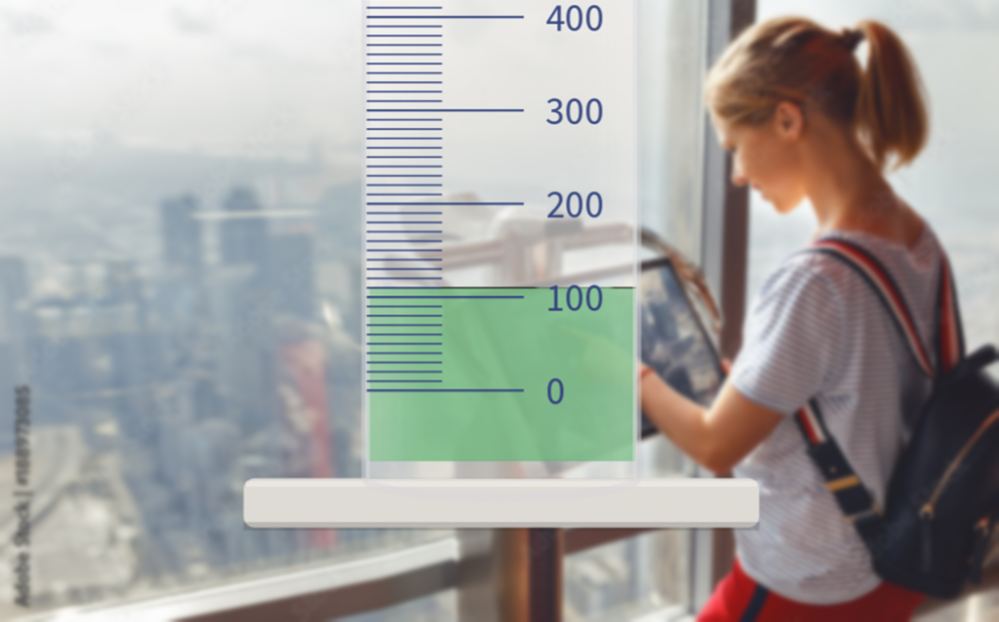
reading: 110 mL
